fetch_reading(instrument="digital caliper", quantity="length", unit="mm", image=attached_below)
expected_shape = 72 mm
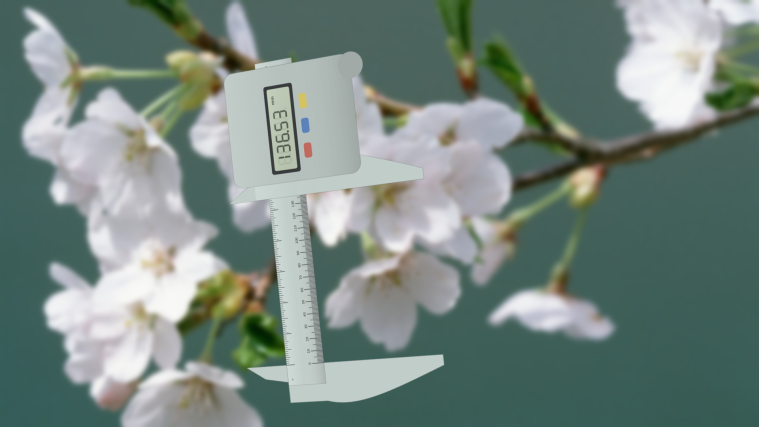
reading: 136.53 mm
